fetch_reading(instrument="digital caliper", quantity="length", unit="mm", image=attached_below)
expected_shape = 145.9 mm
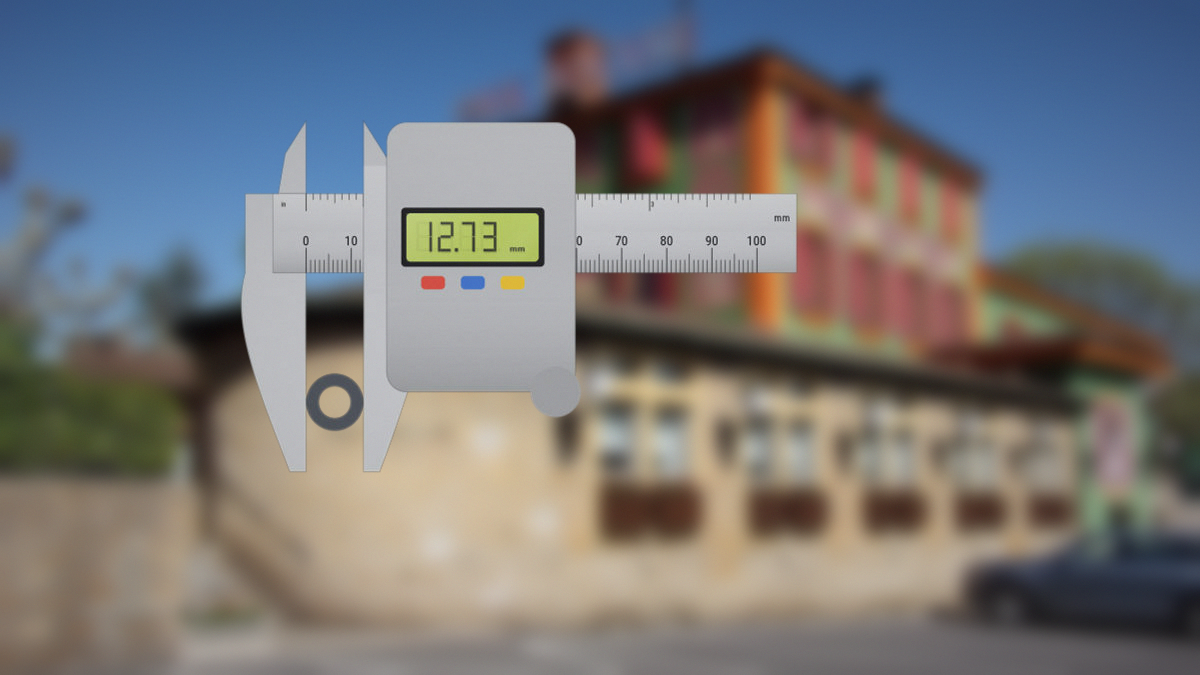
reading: 12.73 mm
